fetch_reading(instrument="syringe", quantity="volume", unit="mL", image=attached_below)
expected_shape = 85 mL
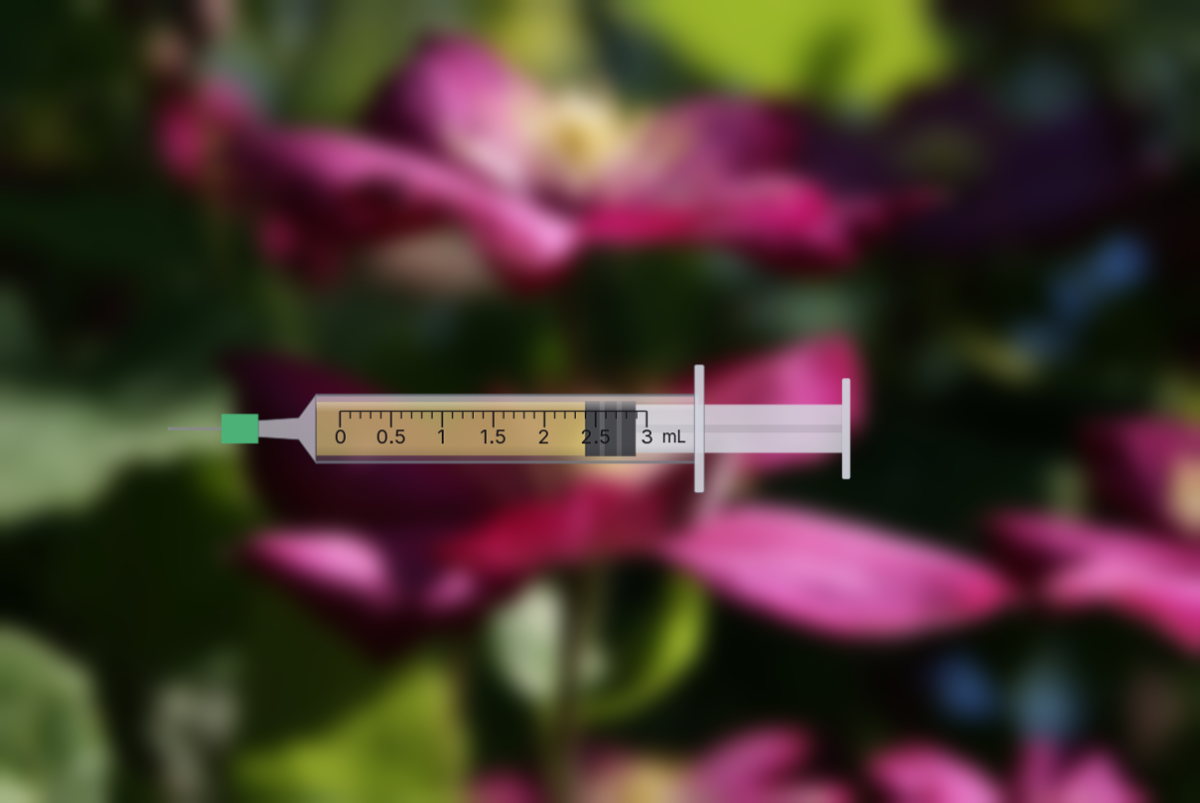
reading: 2.4 mL
